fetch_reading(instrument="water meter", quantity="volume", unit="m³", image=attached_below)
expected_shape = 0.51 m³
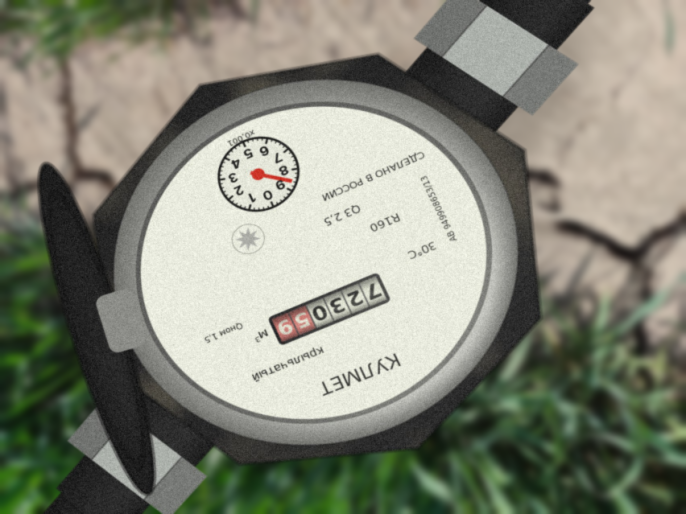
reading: 7230.598 m³
